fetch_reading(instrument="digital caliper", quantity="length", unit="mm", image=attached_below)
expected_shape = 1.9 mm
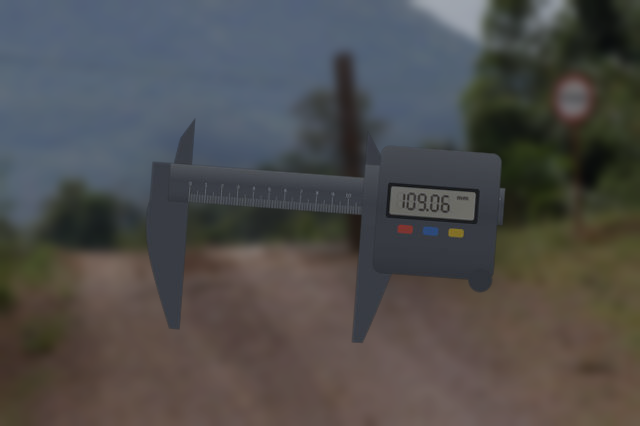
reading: 109.06 mm
